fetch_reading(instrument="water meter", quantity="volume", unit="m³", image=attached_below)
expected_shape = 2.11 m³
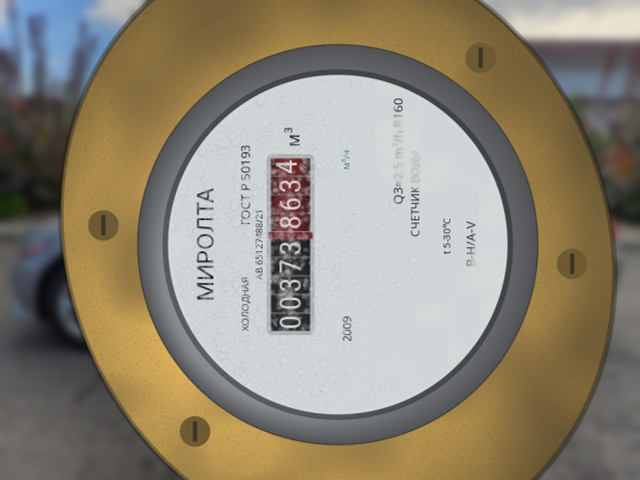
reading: 373.8634 m³
